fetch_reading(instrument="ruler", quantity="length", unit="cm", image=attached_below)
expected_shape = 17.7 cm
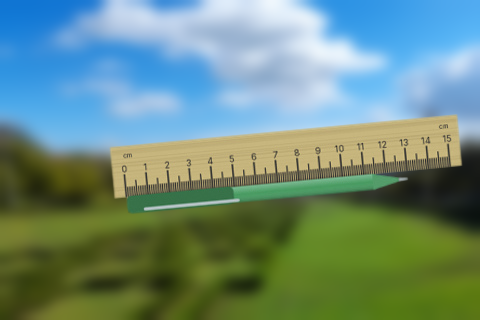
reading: 13 cm
